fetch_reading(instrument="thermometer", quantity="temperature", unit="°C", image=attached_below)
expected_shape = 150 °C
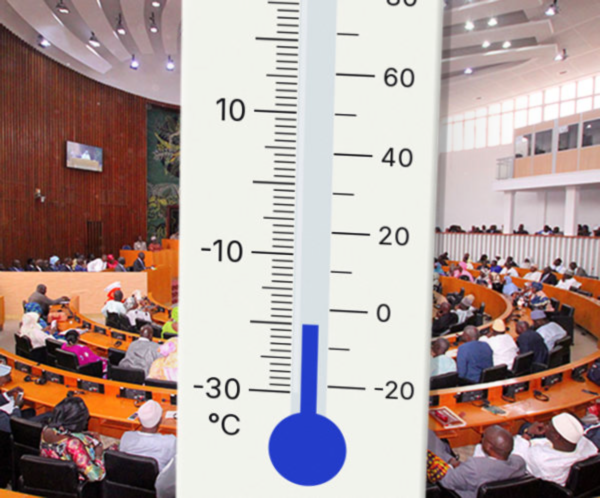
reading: -20 °C
